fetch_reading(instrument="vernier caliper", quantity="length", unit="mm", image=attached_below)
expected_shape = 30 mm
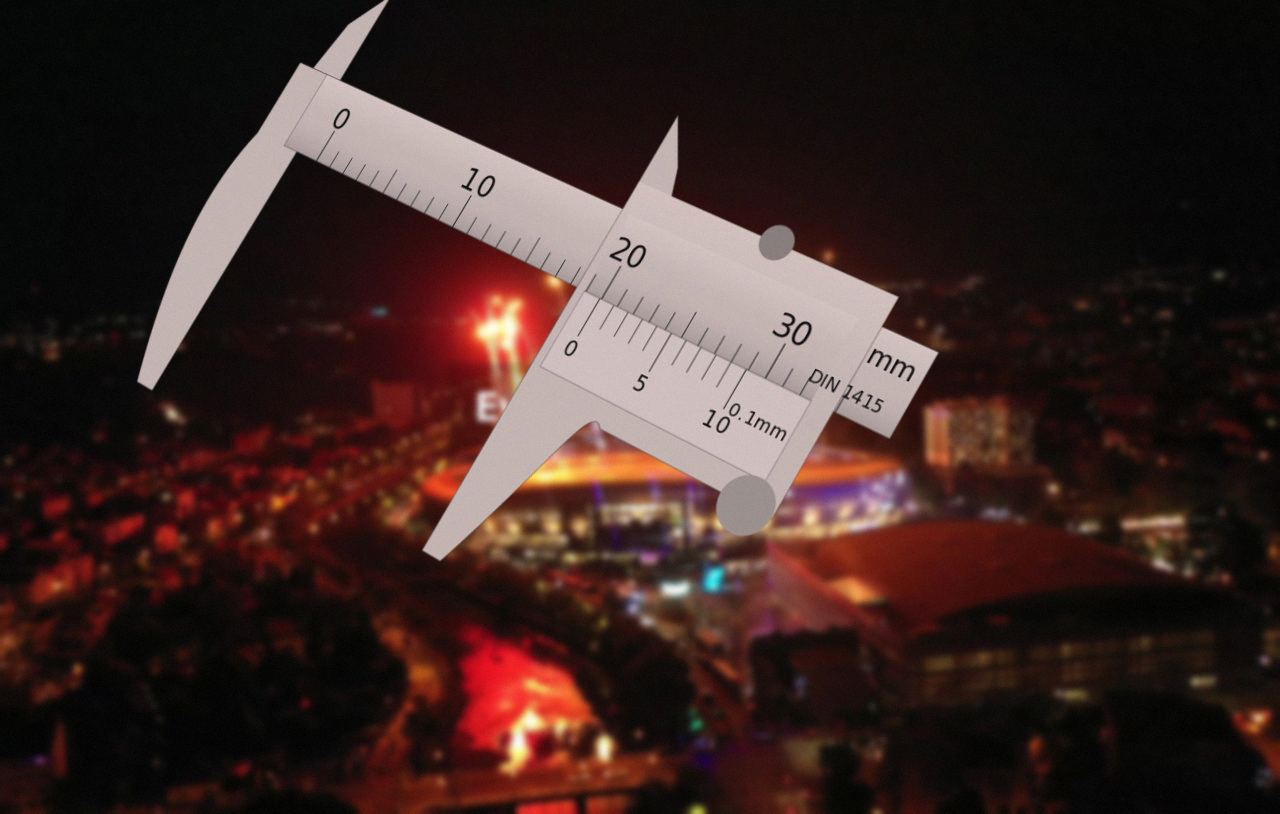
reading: 19.9 mm
